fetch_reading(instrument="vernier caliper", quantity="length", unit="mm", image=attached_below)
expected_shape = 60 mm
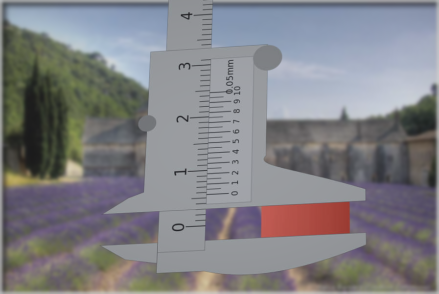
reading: 5.6 mm
